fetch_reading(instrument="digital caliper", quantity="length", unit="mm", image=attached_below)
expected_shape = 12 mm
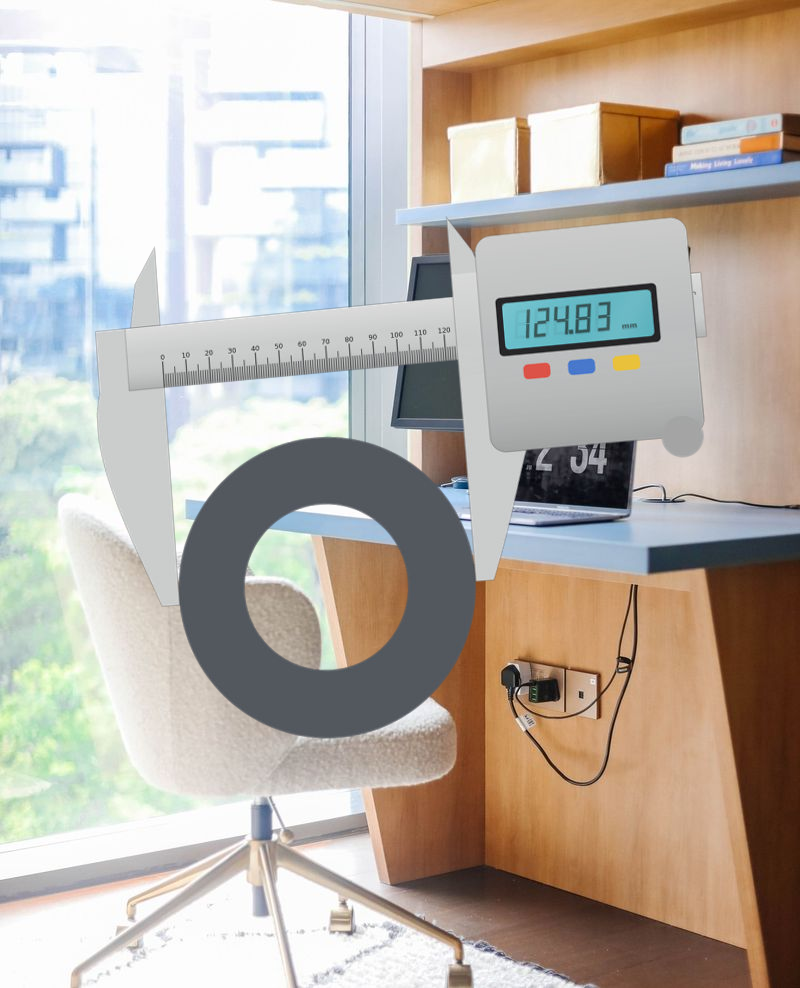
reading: 124.83 mm
